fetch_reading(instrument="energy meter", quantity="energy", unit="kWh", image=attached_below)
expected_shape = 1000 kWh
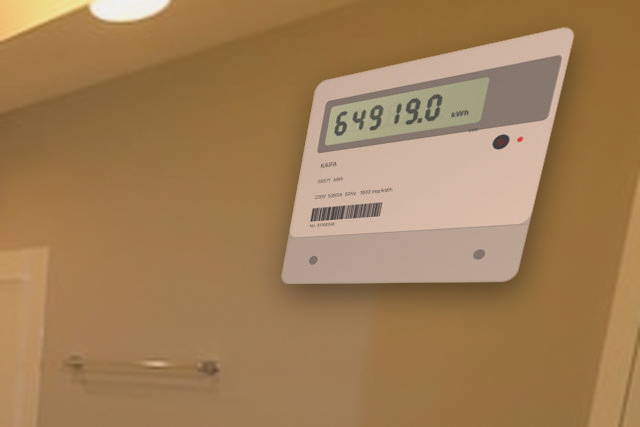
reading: 64919.0 kWh
